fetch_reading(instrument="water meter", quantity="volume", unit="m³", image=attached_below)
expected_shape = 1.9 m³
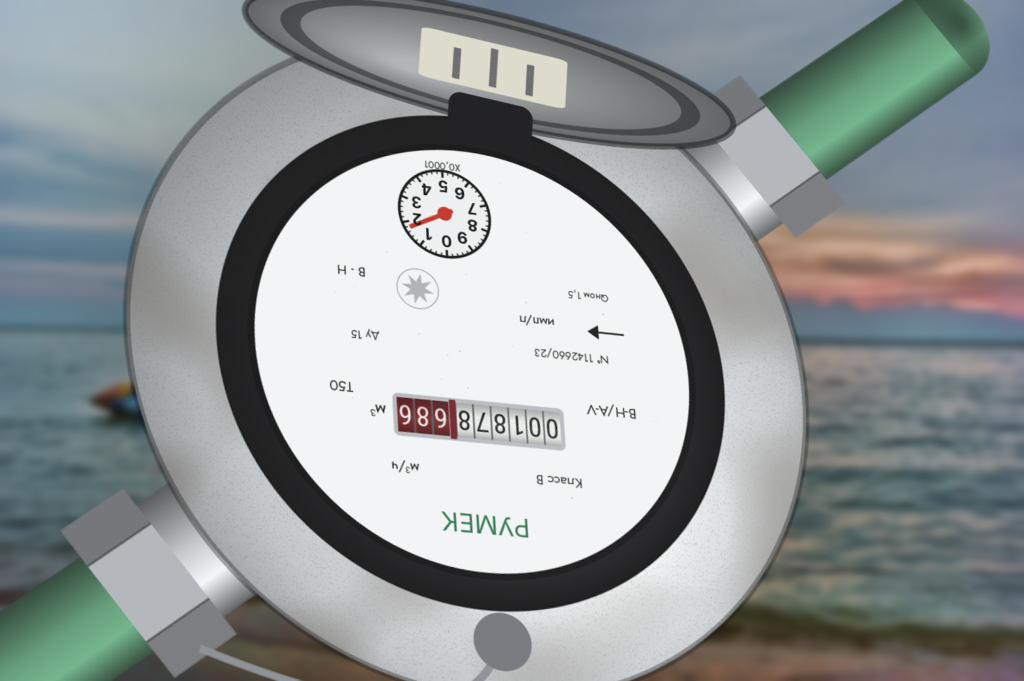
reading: 1878.6861 m³
